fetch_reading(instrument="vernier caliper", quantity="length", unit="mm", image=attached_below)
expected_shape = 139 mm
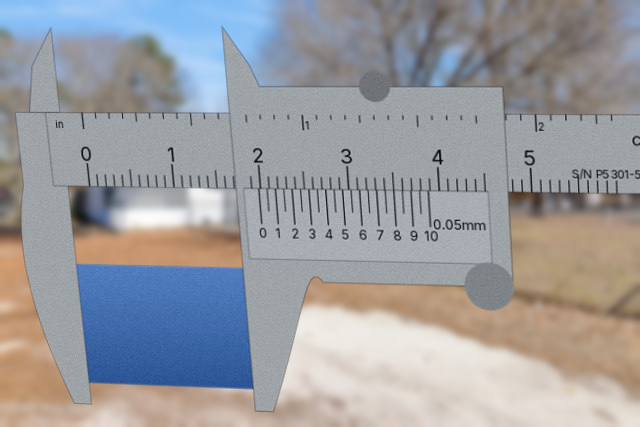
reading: 19.8 mm
